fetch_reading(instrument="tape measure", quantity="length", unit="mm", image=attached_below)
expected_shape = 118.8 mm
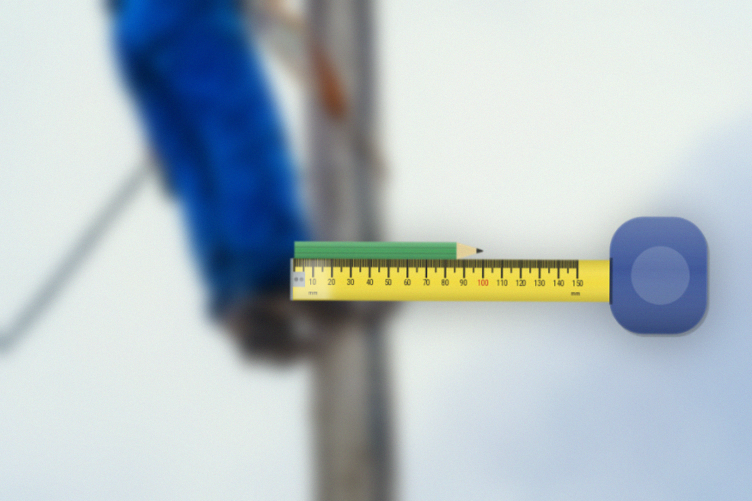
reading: 100 mm
